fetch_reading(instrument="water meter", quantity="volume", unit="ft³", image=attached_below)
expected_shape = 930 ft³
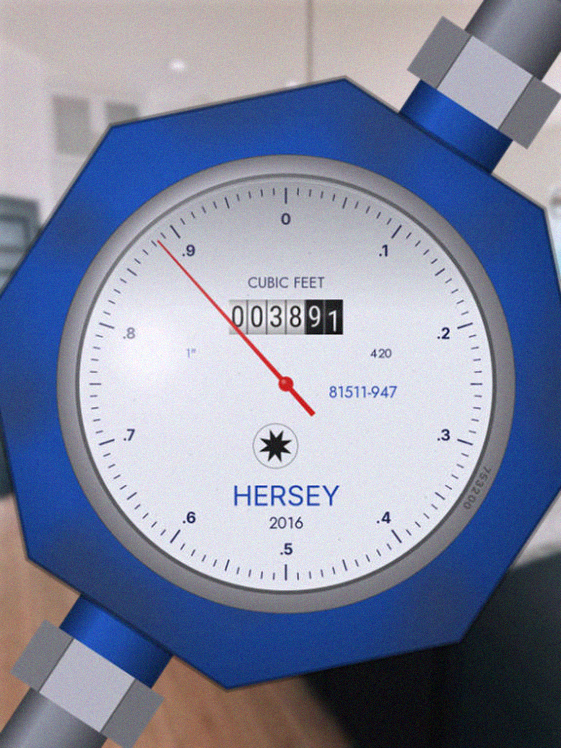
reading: 3890.88 ft³
